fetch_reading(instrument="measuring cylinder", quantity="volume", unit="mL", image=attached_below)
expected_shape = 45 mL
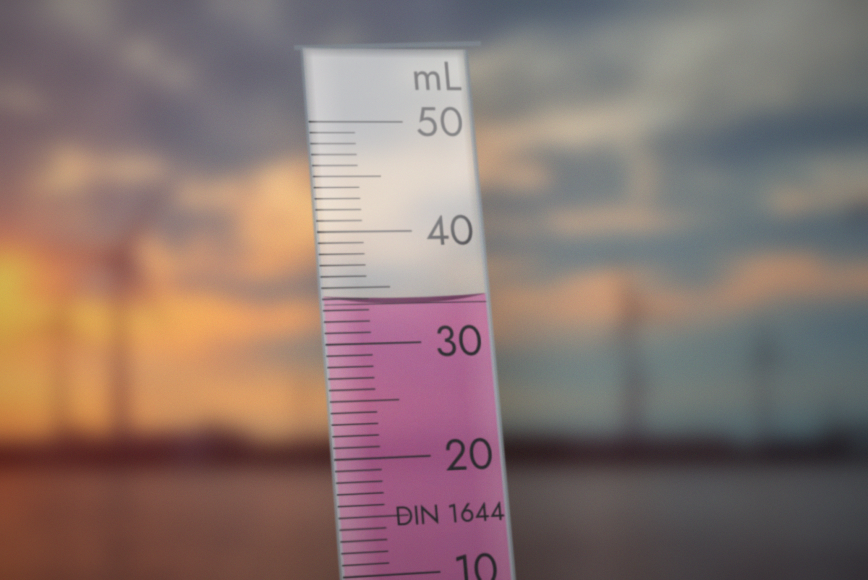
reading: 33.5 mL
